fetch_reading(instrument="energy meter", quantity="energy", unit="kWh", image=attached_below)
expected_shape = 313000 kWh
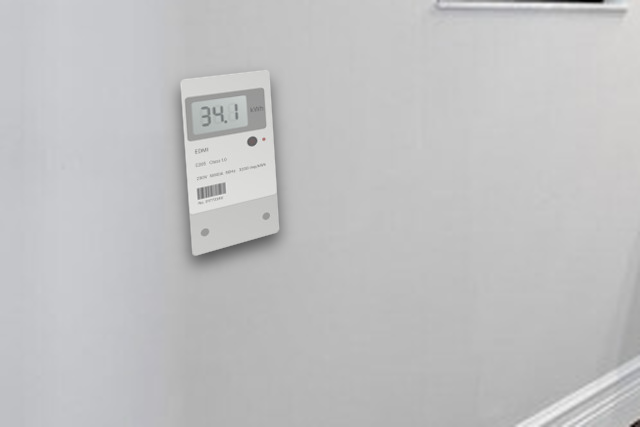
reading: 34.1 kWh
